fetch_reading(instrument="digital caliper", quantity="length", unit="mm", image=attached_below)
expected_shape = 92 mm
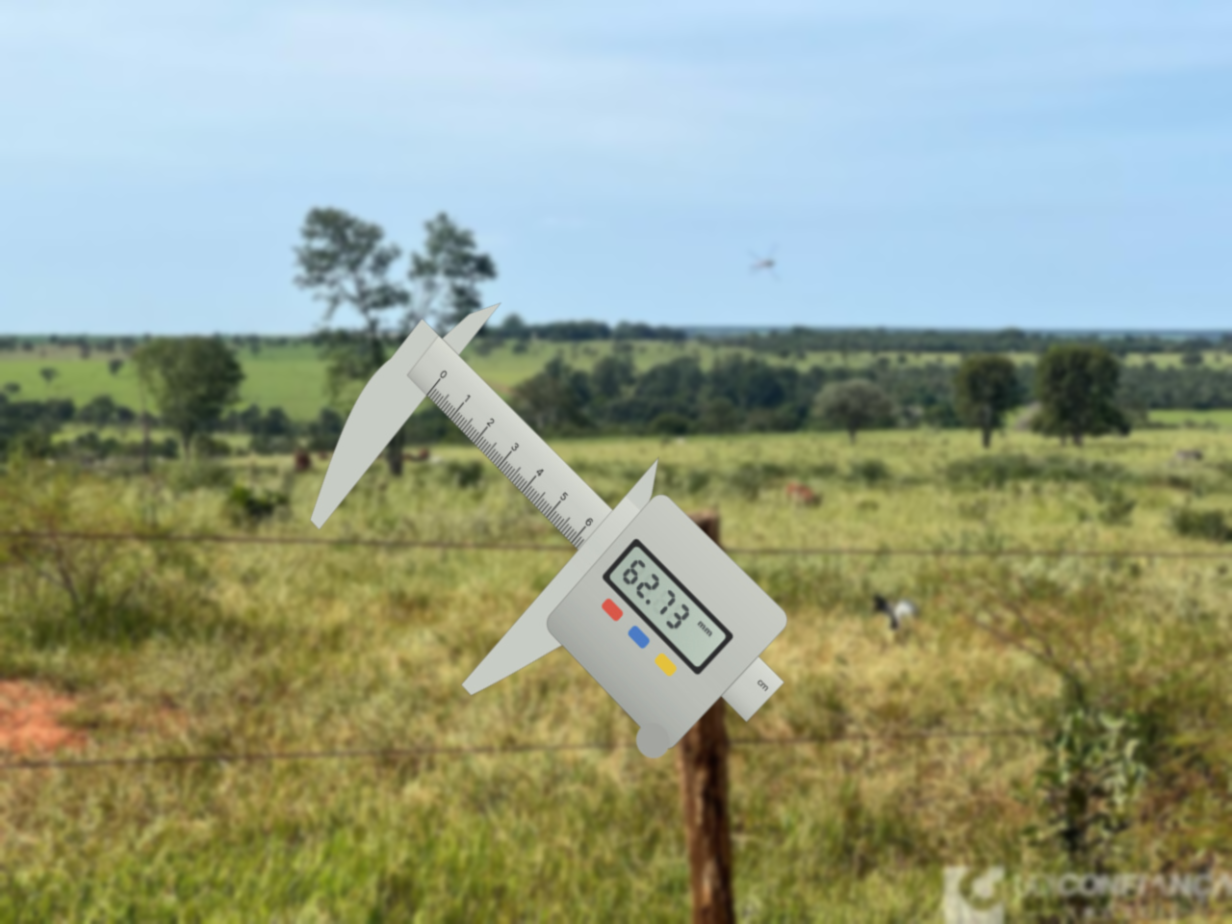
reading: 62.73 mm
